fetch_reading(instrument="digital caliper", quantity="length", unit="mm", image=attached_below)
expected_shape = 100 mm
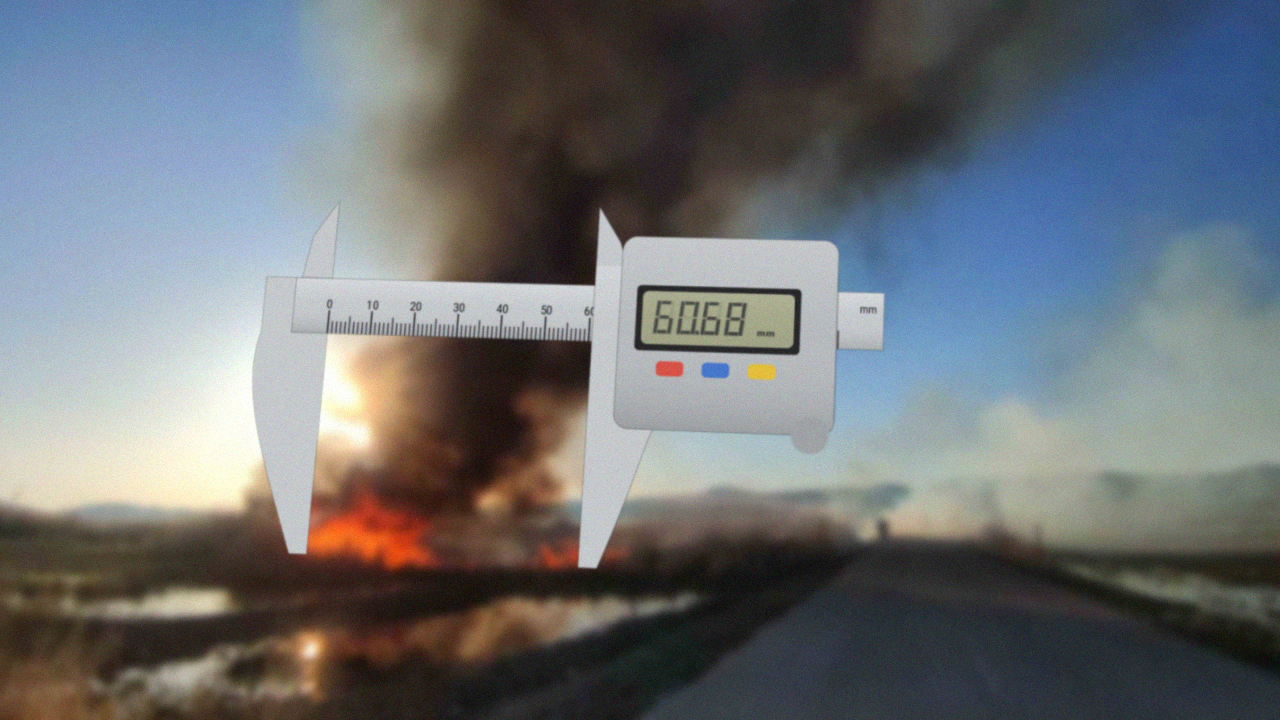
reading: 60.68 mm
